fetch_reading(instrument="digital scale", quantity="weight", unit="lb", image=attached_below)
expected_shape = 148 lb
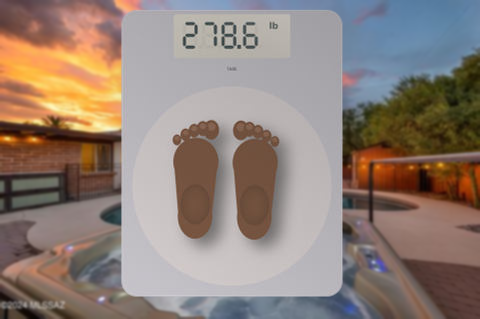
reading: 278.6 lb
